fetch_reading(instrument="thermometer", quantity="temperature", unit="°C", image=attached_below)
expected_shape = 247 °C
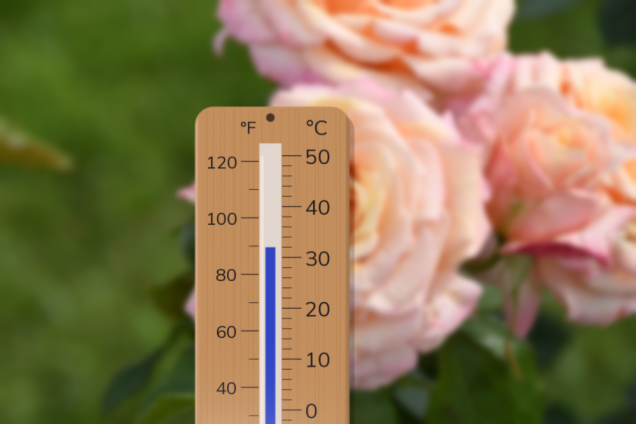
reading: 32 °C
